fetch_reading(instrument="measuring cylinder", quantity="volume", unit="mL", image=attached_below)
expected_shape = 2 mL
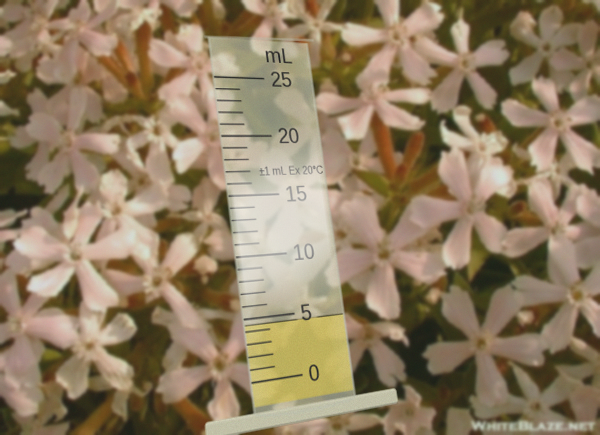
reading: 4.5 mL
